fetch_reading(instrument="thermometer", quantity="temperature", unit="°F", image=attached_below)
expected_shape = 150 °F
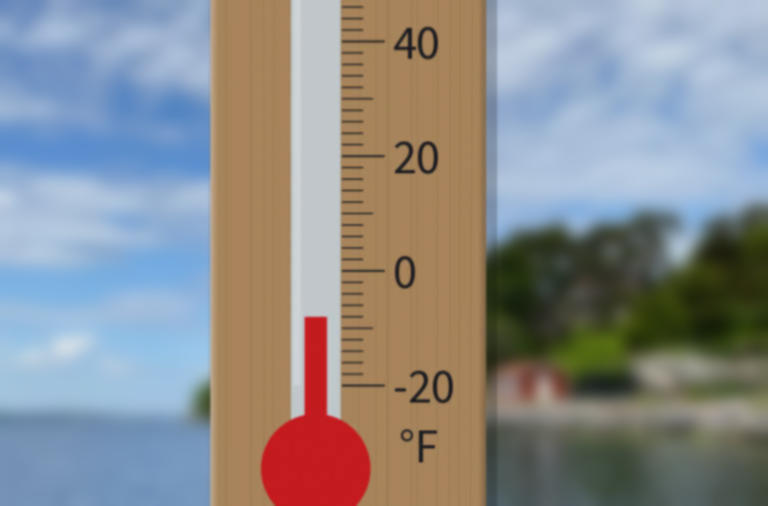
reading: -8 °F
